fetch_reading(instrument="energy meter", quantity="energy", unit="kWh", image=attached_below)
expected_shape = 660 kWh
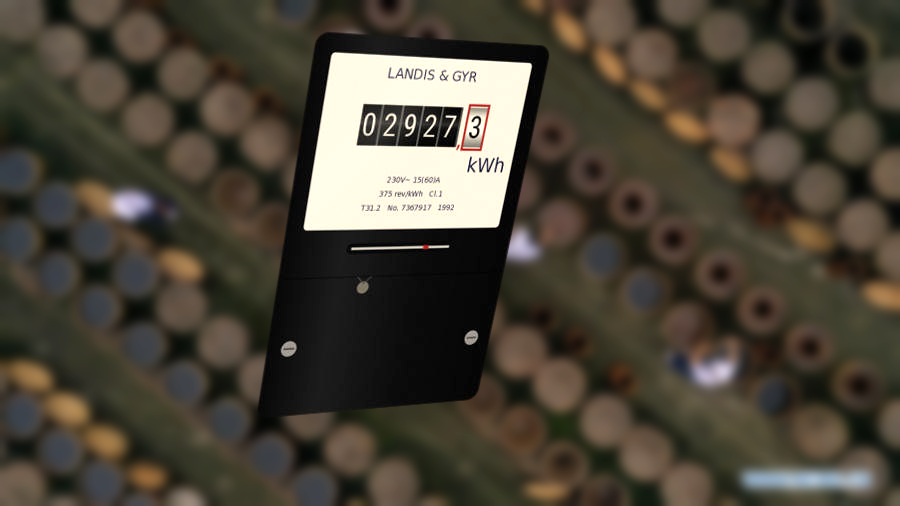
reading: 2927.3 kWh
